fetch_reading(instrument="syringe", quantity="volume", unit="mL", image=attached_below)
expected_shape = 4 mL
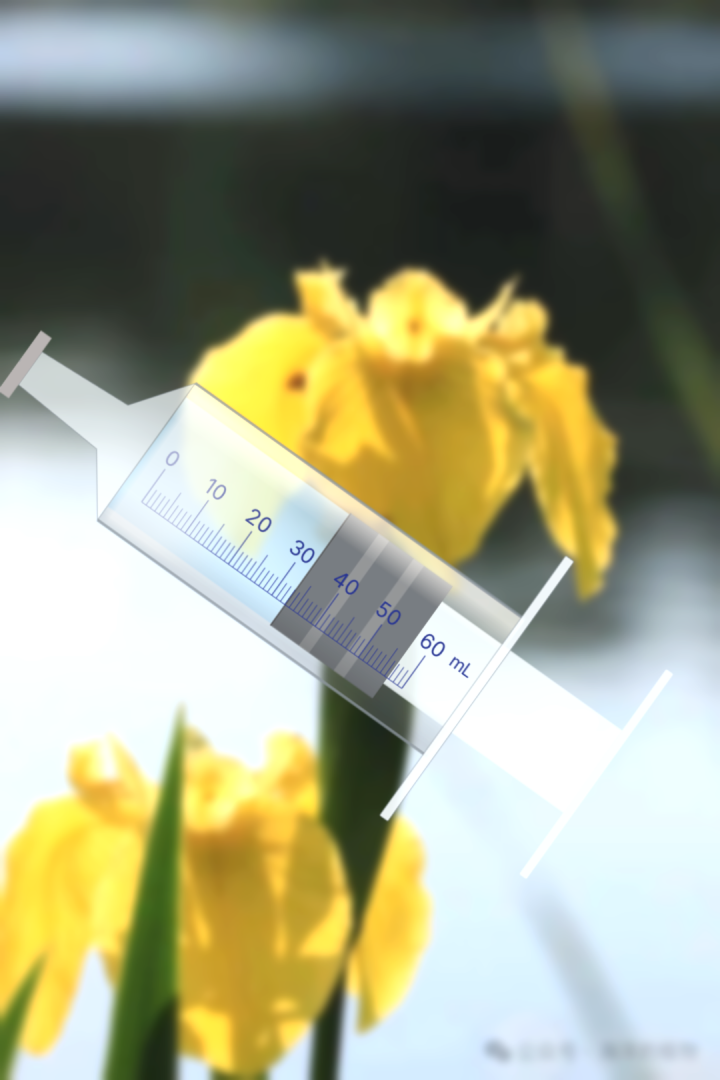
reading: 33 mL
